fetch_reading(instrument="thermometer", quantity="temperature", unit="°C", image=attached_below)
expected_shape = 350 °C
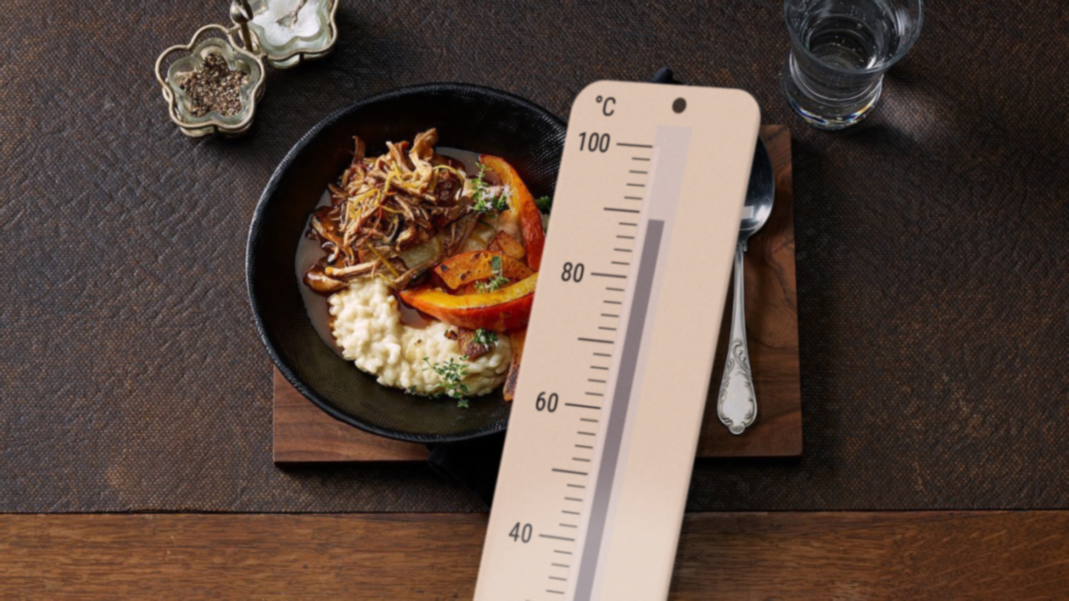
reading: 89 °C
